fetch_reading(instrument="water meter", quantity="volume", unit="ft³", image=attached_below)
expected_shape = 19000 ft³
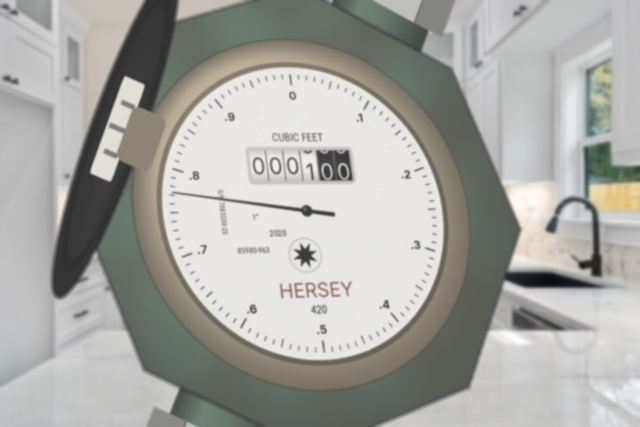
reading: 99.77 ft³
